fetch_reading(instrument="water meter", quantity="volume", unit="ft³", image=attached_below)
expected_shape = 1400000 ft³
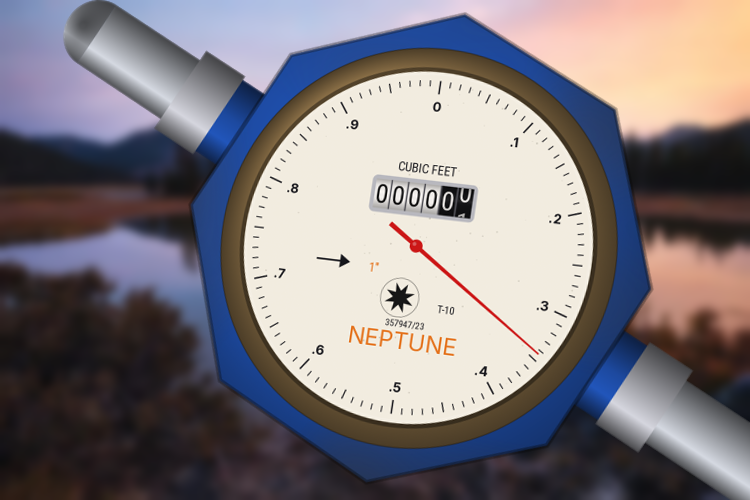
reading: 0.34 ft³
